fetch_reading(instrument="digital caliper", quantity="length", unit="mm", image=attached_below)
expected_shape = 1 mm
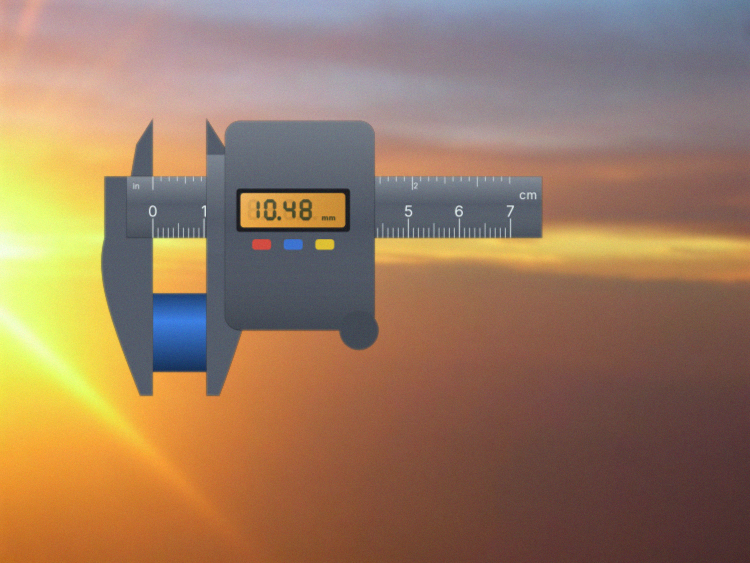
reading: 10.48 mm
